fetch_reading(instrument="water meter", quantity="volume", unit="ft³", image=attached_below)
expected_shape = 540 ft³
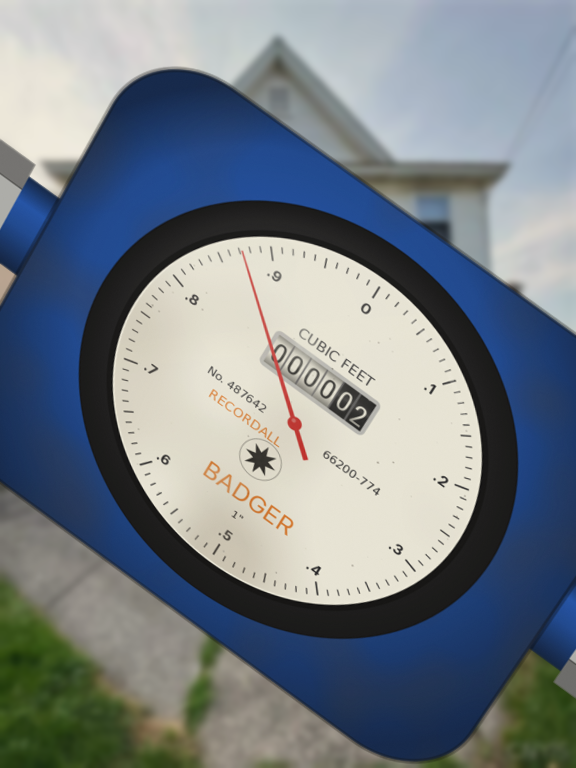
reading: 1.87 ft³
